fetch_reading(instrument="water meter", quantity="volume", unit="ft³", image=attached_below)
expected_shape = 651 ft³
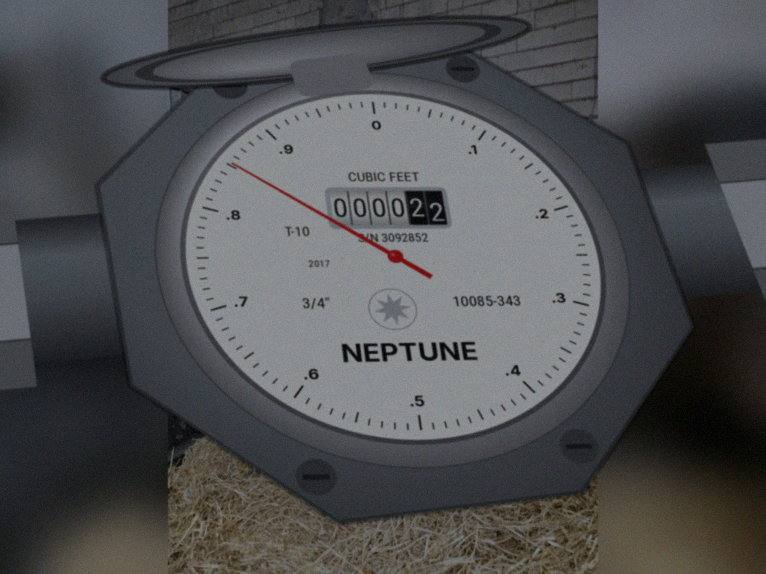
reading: 21.85 ft³
